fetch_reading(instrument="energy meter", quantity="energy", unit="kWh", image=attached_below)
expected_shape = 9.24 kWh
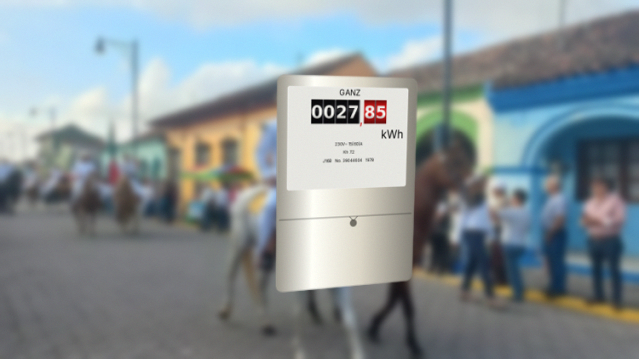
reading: 27.85 kWh
